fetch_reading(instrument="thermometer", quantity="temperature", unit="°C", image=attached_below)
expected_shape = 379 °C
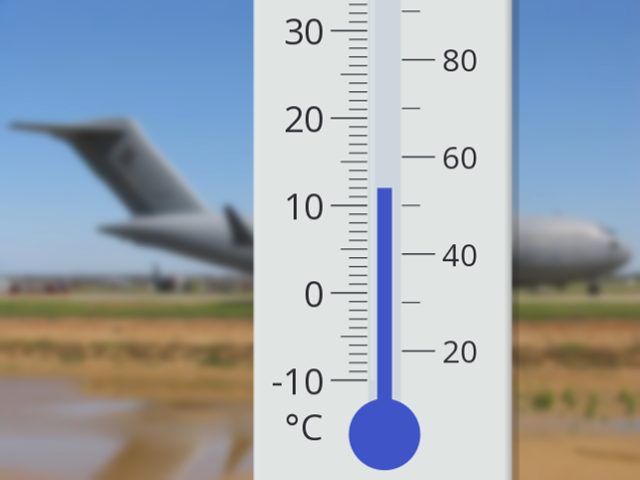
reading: 12 °C
